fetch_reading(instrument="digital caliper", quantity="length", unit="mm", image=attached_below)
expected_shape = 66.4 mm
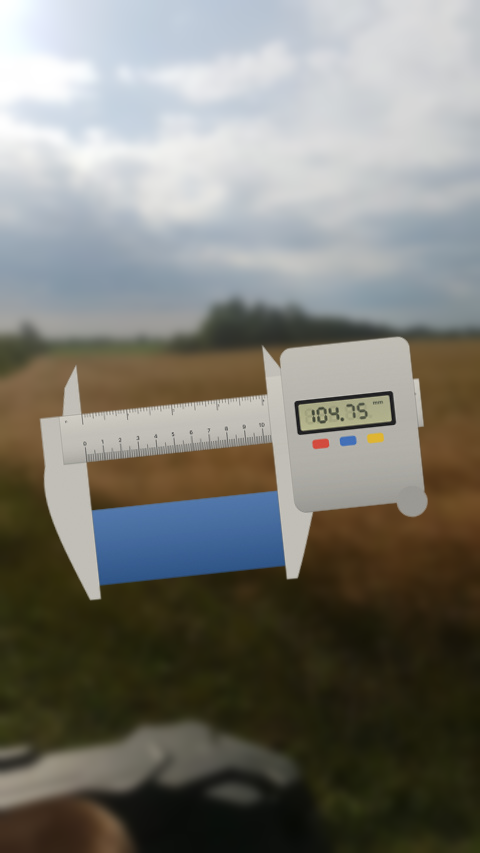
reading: 104.75 mm
